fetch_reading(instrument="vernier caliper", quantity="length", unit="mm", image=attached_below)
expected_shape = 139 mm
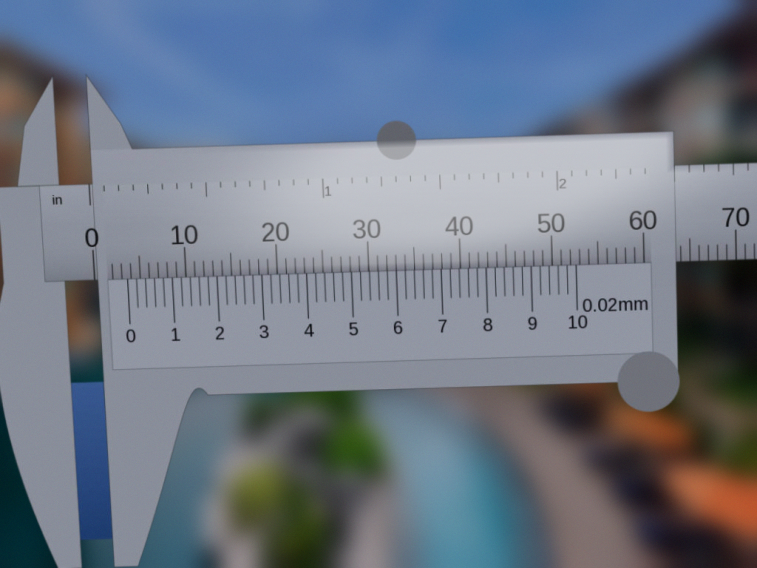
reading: 3.6 mm
